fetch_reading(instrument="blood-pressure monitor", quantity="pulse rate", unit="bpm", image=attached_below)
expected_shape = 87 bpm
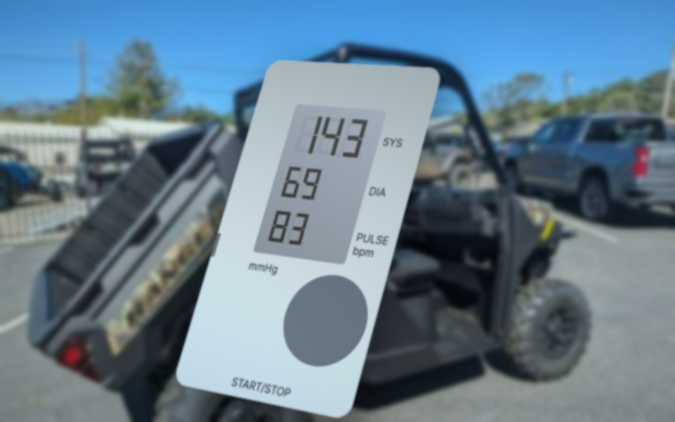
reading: 83 bpm
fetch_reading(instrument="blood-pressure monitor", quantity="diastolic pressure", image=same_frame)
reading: 69 mmHg
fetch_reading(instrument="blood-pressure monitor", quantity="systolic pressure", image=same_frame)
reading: 143 mmHg
